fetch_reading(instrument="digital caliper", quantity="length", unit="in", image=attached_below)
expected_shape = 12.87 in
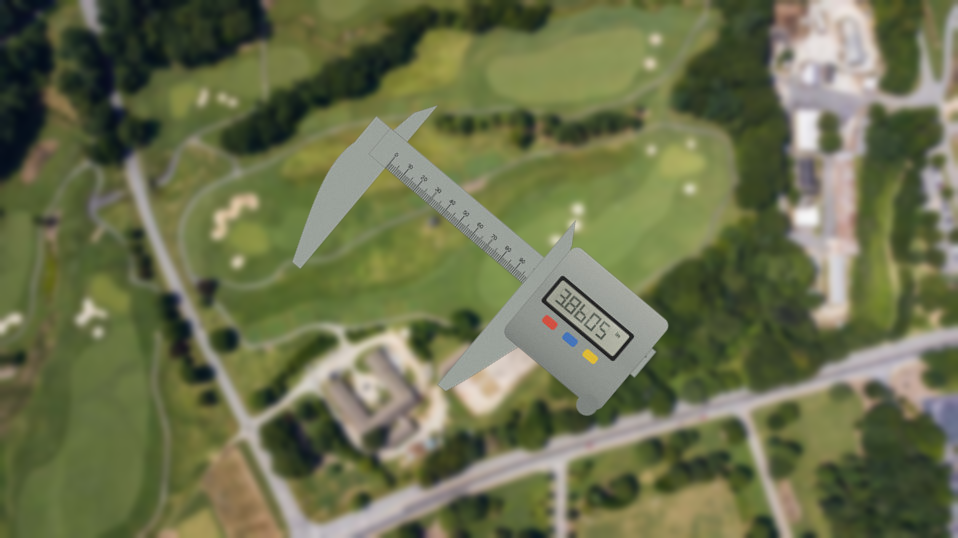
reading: 3.8605 in
